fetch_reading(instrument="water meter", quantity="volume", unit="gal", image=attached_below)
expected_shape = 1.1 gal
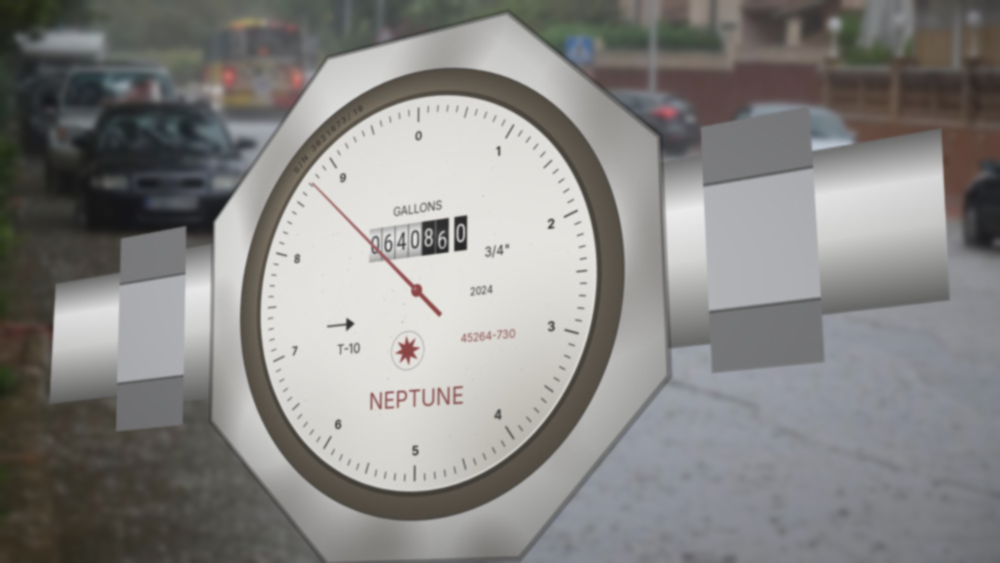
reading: 640858.7 gal
